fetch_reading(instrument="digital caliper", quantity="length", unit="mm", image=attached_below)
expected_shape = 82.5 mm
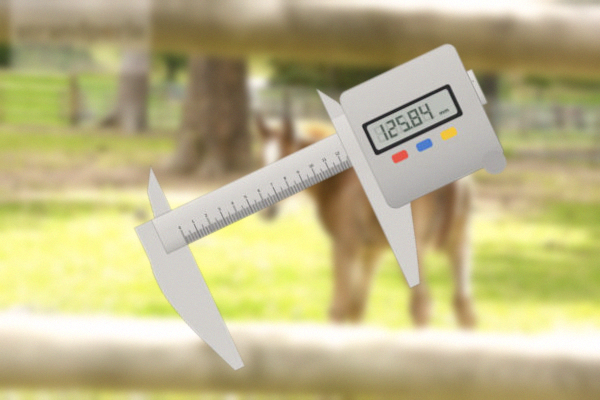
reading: 125.84 mm
